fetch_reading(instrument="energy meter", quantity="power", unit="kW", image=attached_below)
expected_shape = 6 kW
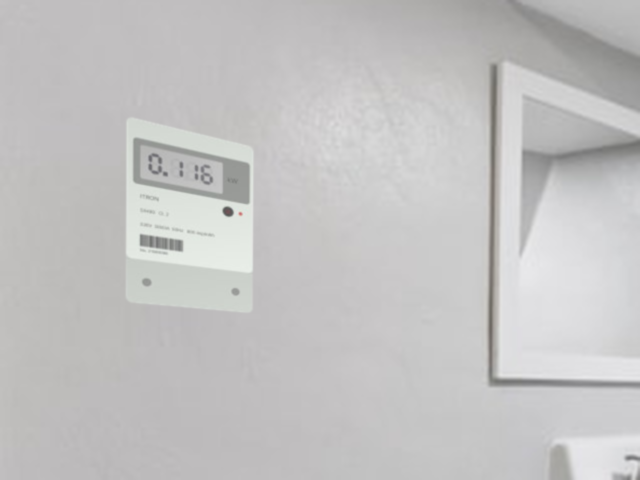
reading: 0.116 kW
